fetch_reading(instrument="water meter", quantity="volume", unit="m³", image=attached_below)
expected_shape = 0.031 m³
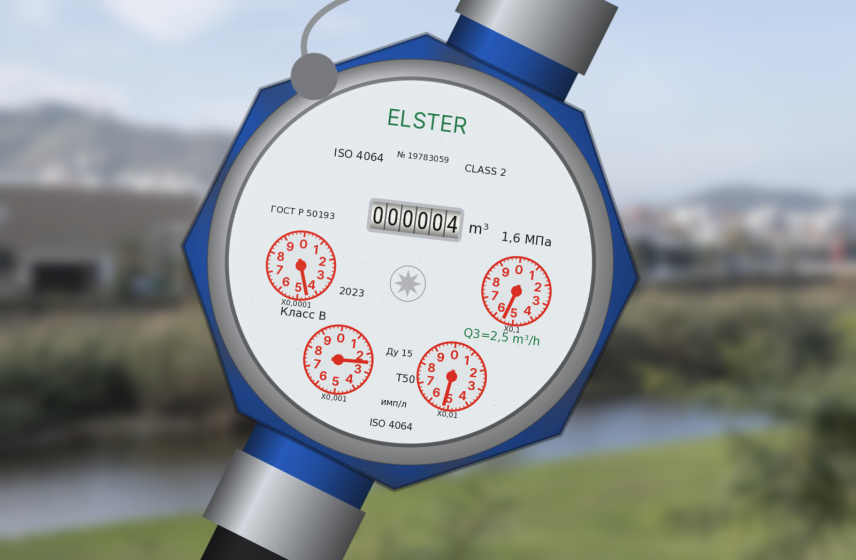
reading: 4.5524 m³
